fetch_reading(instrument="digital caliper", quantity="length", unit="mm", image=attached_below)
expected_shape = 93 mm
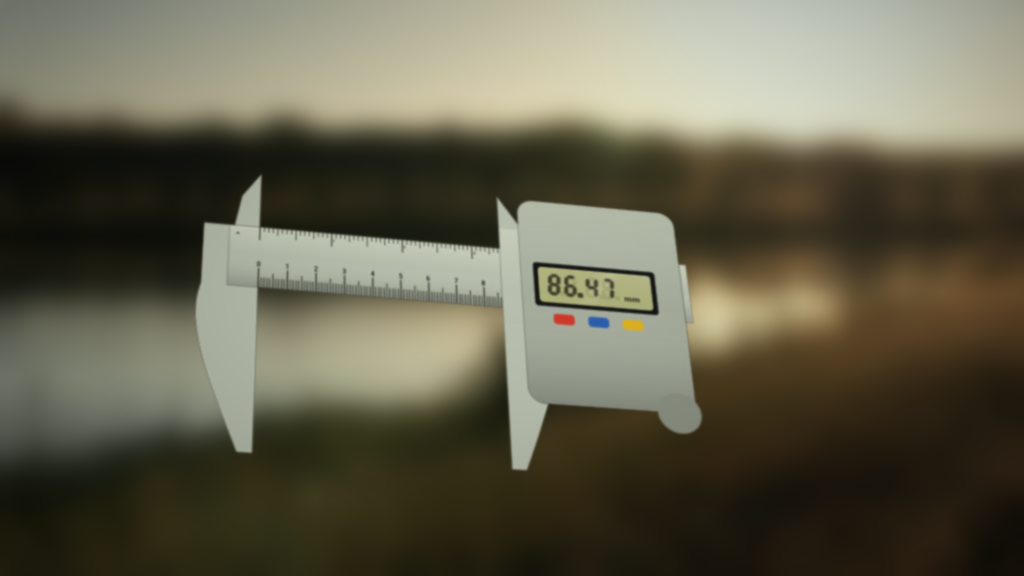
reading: 86.47 mm
